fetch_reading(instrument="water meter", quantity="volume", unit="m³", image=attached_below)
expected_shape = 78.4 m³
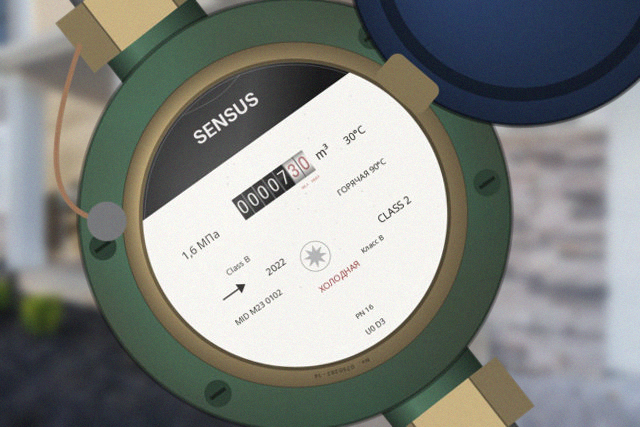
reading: 7.30 m³
